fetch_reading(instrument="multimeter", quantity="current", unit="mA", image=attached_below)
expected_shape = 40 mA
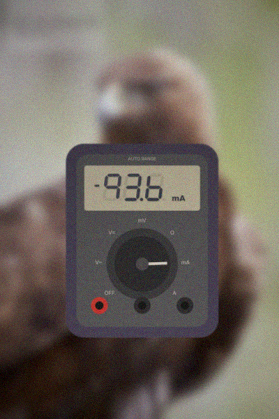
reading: -93.6 mA
